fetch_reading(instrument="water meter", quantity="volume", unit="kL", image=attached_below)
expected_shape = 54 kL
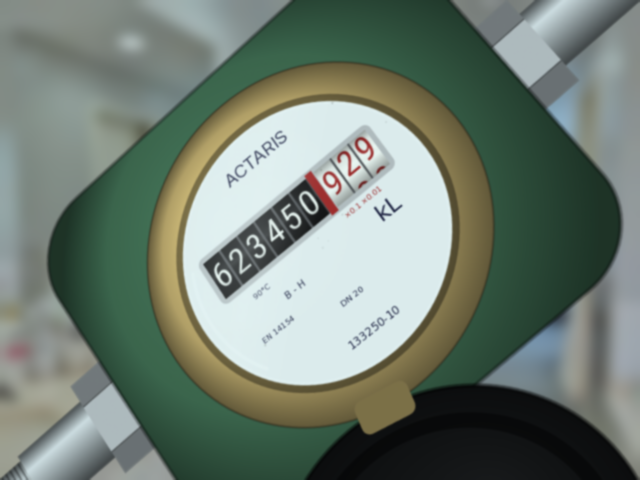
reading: 623450.929 kL
